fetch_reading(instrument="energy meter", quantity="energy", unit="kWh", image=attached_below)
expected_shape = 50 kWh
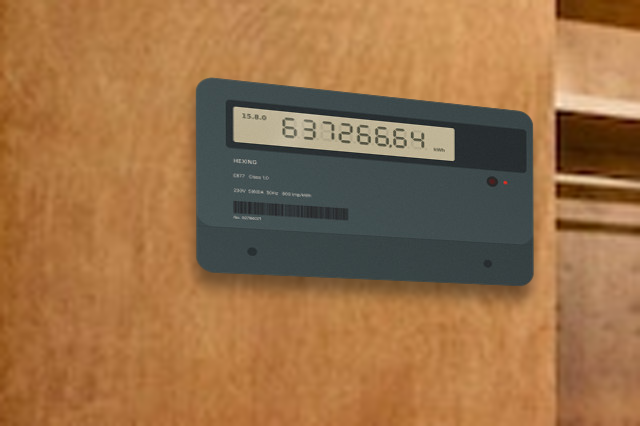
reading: 637266.64 kWh
